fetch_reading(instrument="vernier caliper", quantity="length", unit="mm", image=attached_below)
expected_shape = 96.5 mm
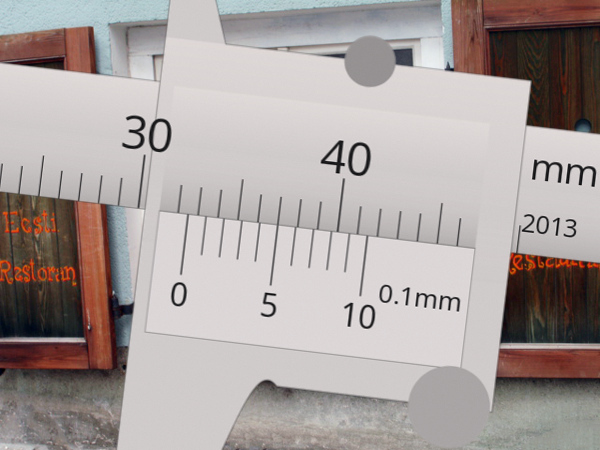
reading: 32.5 mm
